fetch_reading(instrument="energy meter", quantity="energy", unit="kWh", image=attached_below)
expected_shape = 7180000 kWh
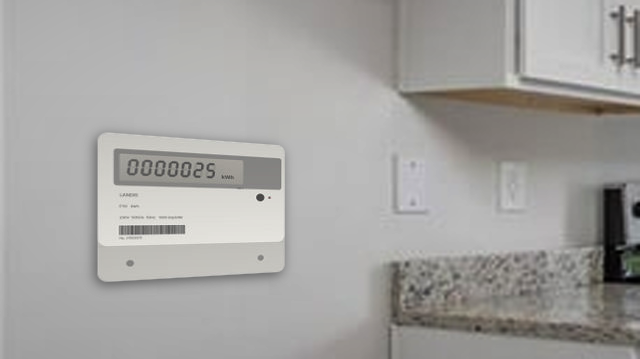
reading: 25 kWh
